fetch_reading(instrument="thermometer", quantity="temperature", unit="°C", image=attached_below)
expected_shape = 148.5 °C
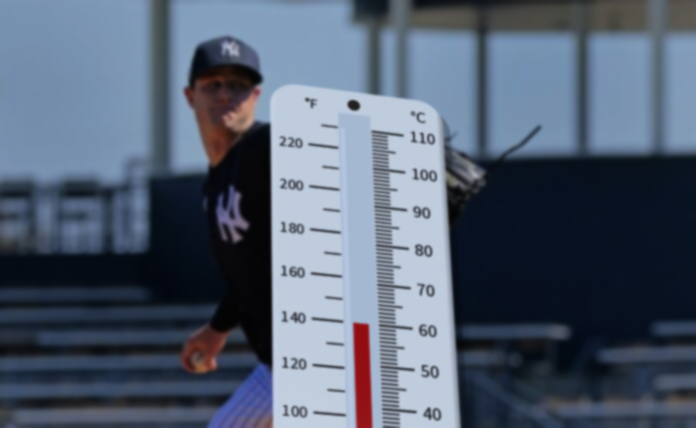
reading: 60 °C
